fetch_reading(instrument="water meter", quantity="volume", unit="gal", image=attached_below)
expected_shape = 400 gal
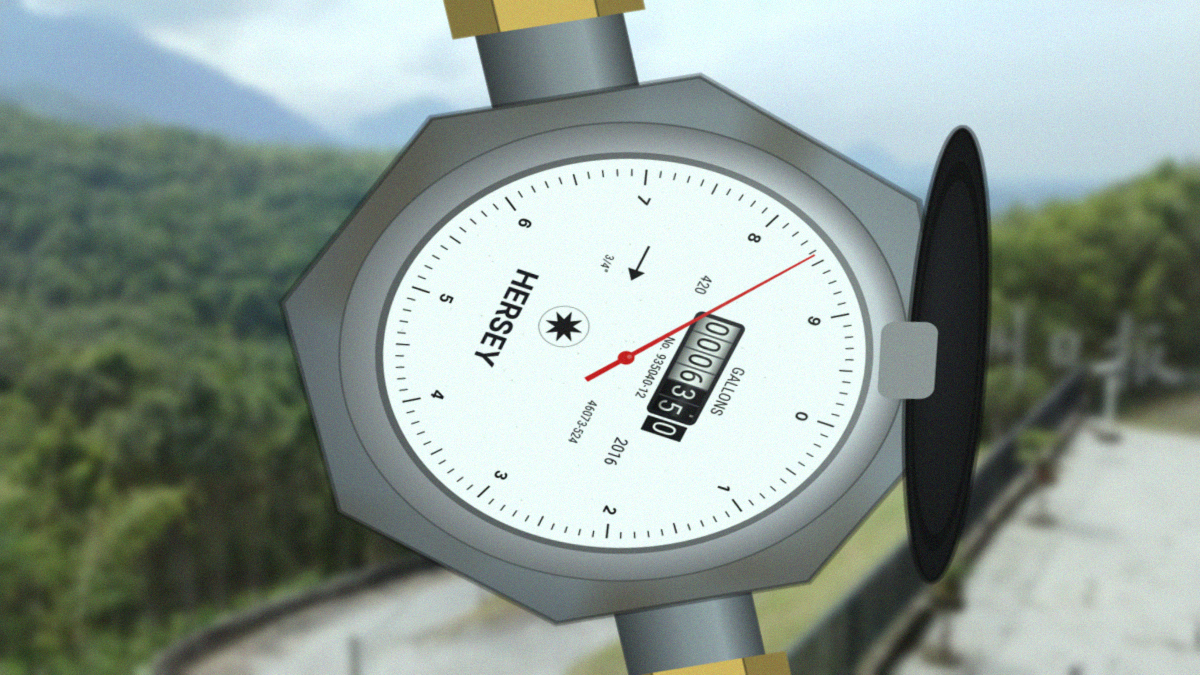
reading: 6348.4 gal
